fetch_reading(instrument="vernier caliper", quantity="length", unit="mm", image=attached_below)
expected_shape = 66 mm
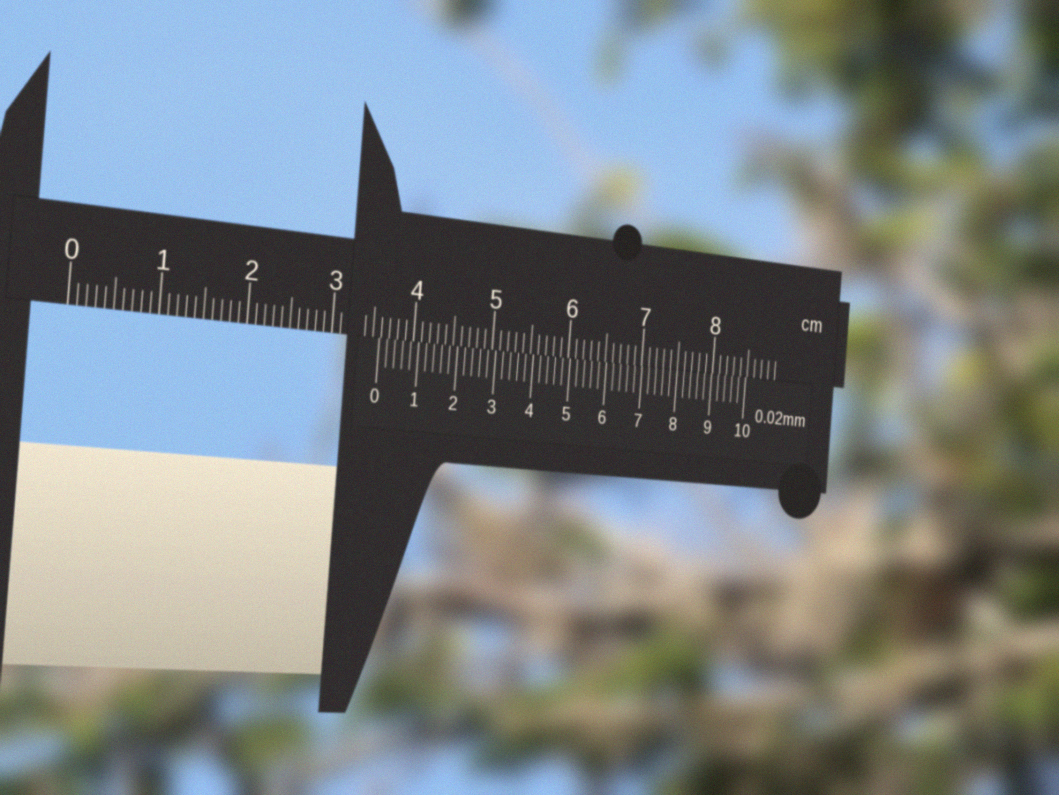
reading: 35.8 mm
